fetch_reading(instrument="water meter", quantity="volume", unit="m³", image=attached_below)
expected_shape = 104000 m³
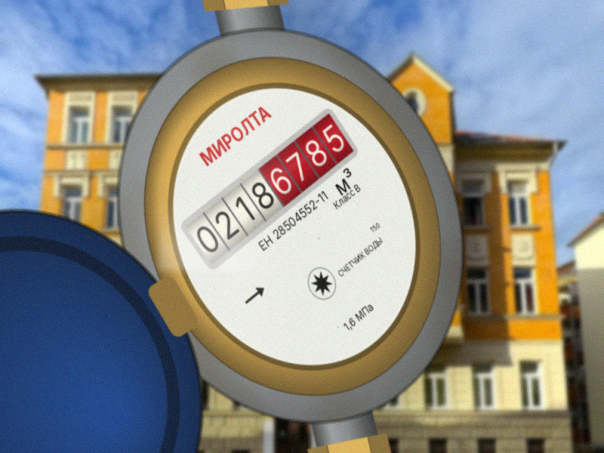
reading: 218.6785 m³
